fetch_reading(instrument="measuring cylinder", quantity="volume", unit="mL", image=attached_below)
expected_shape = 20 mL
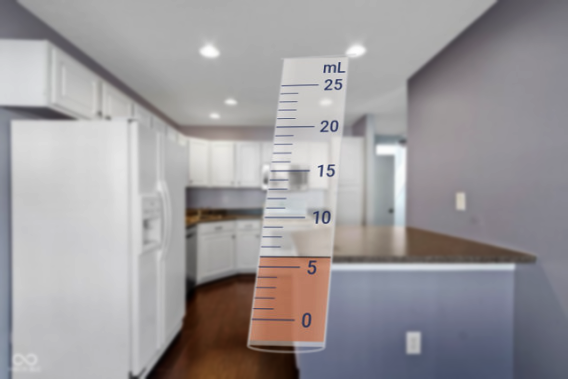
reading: 6 mL
